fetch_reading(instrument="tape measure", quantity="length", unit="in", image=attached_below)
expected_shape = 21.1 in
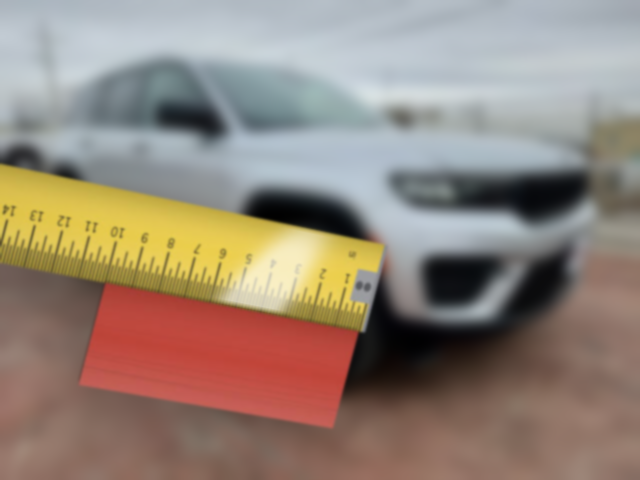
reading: 10 in
